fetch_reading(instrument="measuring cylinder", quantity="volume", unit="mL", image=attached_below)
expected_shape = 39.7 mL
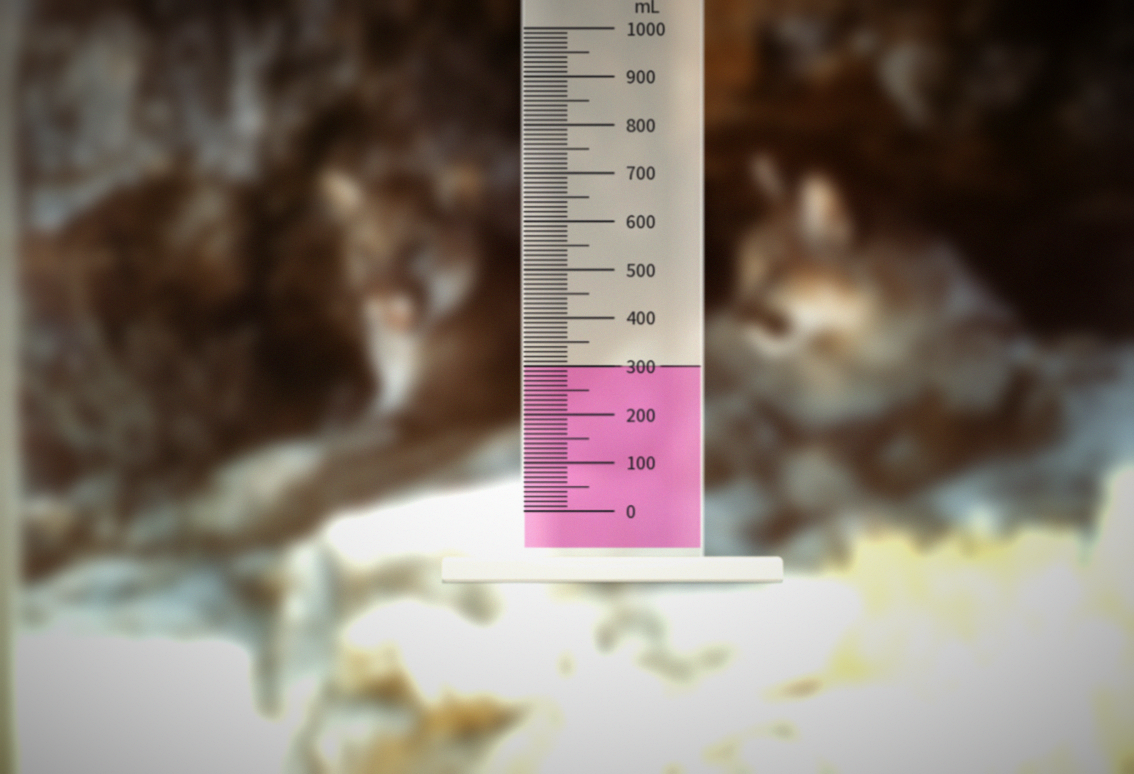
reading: 300 mL
